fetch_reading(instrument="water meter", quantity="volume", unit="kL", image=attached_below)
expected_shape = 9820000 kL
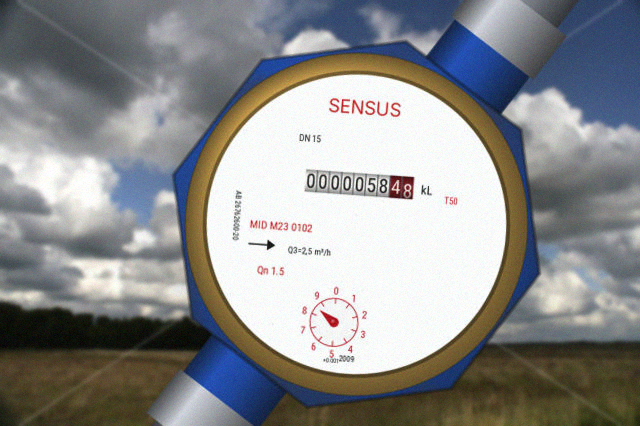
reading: 58.478 kL
